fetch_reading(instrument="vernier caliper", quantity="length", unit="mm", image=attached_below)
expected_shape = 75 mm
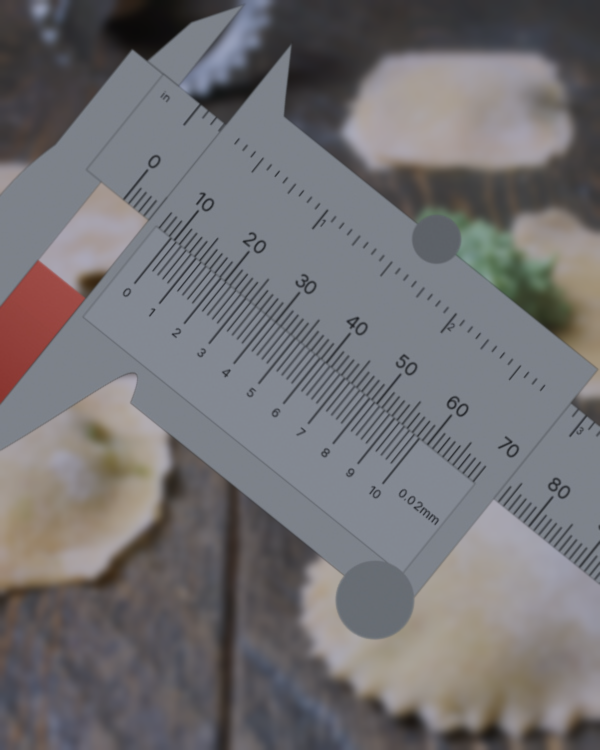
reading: 9.4 mm
